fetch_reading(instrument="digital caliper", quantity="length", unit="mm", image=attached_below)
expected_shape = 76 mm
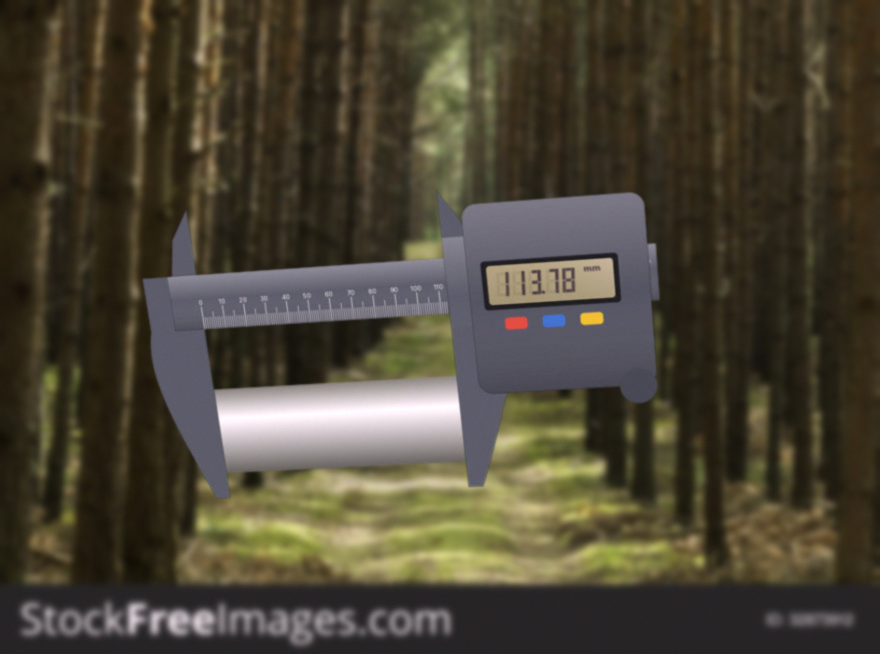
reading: 113.78 mm
